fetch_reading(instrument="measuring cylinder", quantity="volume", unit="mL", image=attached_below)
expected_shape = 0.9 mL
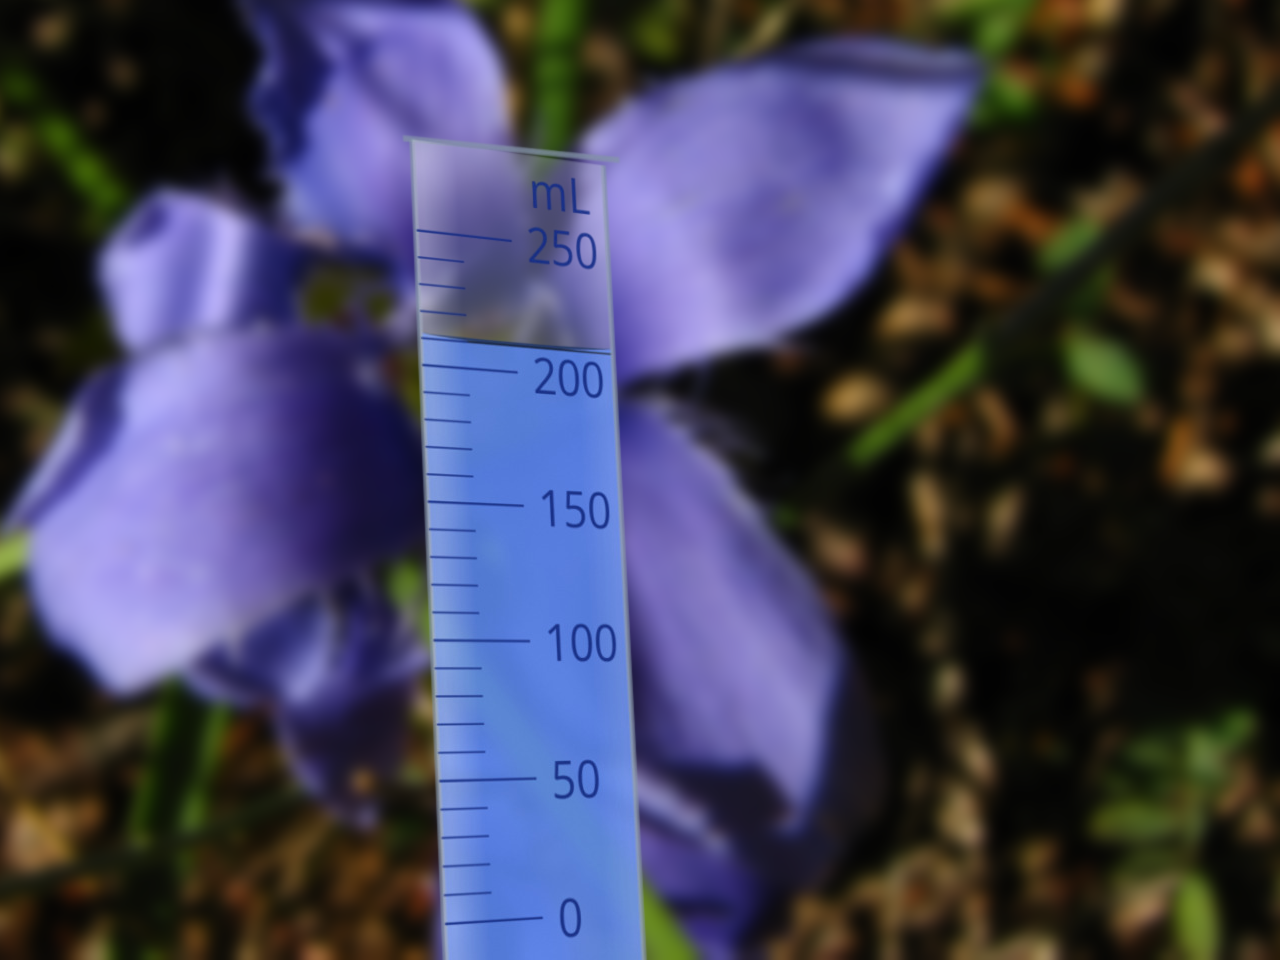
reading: 210 mL
